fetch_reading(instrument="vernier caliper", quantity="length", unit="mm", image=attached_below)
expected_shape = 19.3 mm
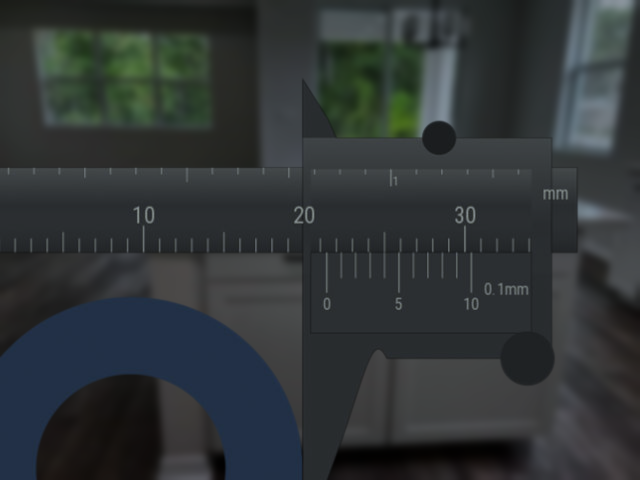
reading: 21.4 mm
